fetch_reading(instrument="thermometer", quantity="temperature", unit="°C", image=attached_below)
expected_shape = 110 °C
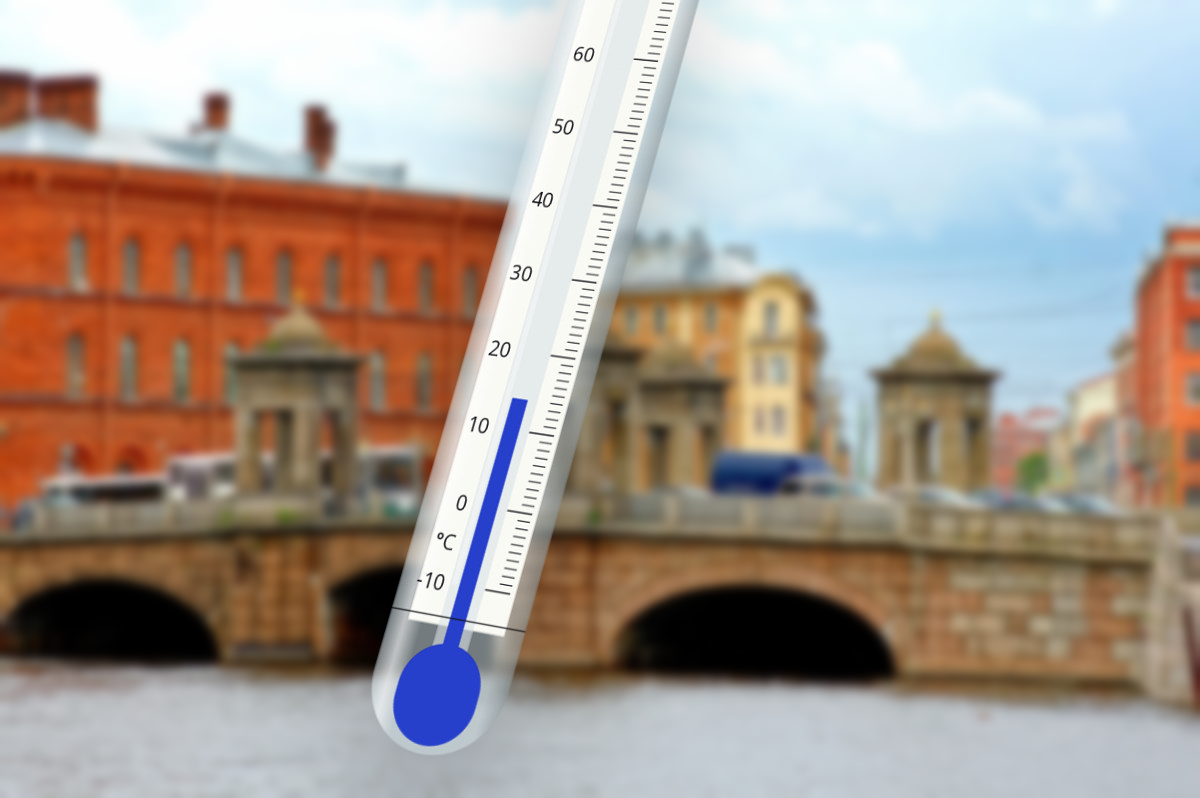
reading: 14 °C
